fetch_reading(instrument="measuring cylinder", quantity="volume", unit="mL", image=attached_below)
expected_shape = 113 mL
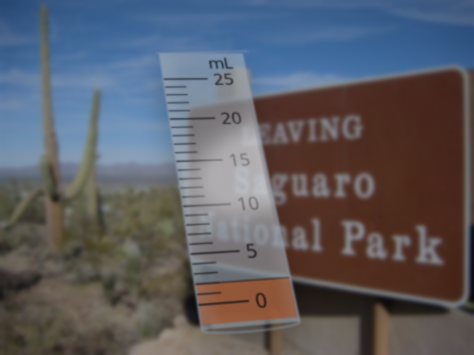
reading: 2 mL
